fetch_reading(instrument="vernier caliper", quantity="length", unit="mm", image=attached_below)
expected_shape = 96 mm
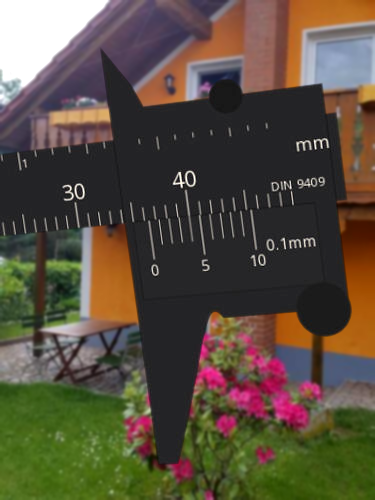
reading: 36.4 mm
